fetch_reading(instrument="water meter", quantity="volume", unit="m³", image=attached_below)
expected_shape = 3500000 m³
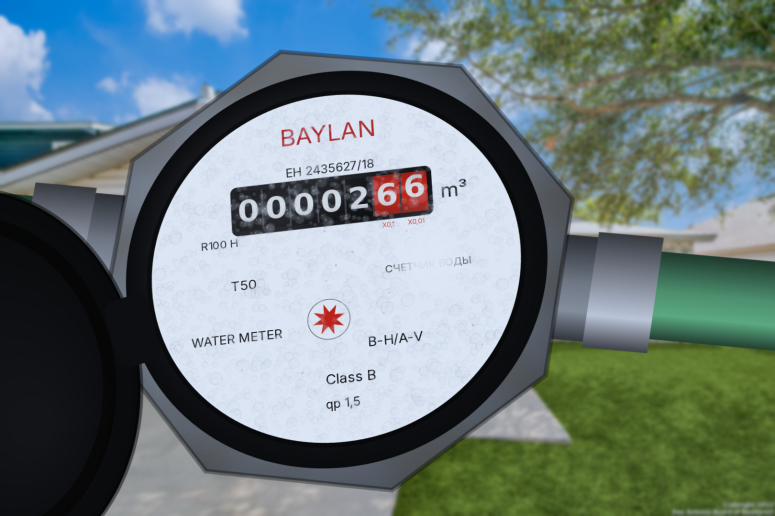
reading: 2.66 m³
